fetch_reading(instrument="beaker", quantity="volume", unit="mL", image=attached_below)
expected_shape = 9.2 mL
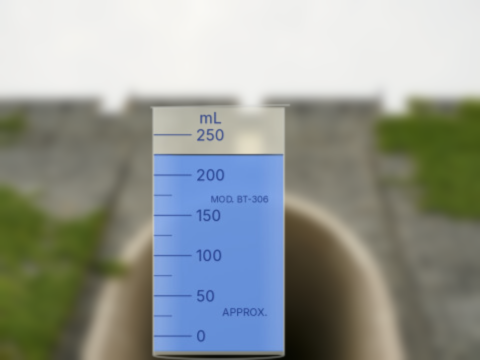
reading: 225 mL
